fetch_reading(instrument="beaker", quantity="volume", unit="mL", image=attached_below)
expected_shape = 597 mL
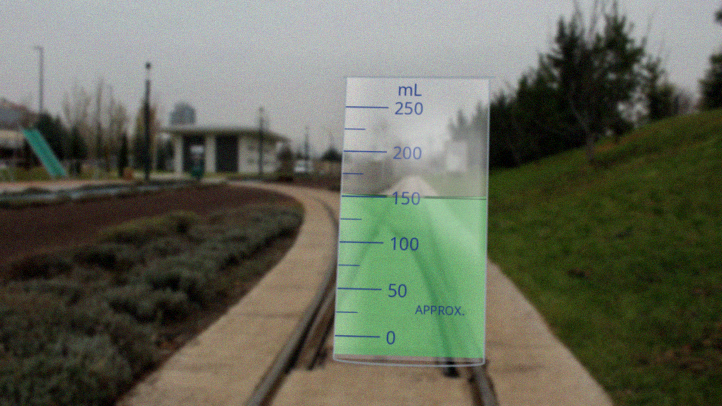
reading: 150 mL
